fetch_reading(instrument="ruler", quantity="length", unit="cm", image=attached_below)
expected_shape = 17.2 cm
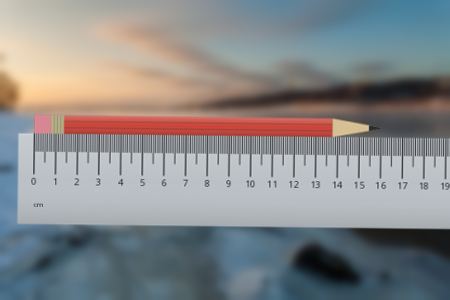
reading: 16 cm
